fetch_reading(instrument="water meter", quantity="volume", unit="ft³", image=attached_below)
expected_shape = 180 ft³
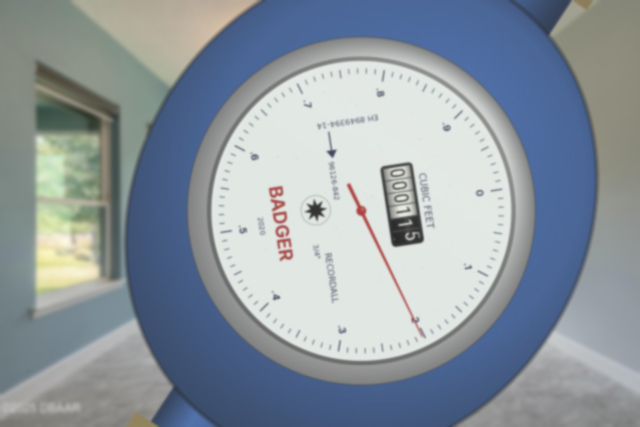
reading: 115.20 ft³
